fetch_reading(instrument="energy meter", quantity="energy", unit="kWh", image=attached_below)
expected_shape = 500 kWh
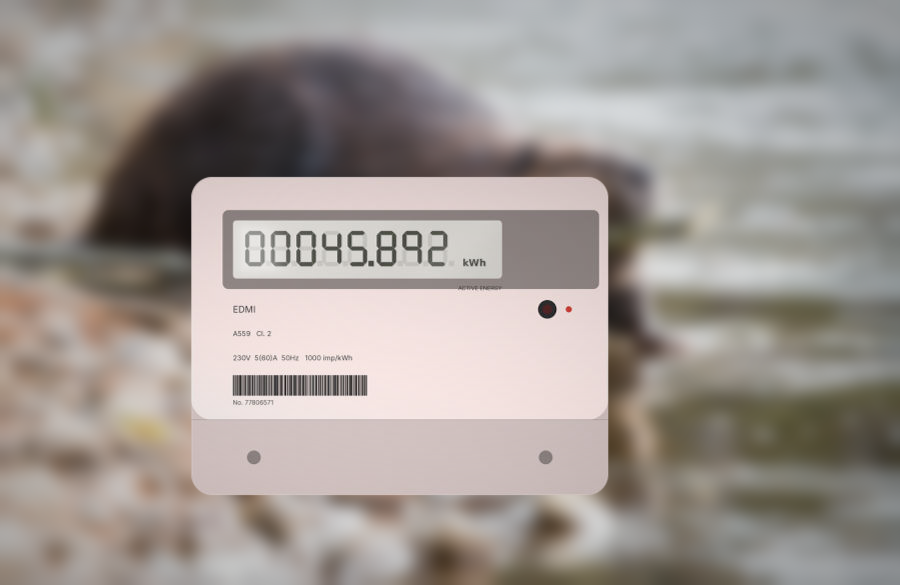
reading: 45.892 kWh
